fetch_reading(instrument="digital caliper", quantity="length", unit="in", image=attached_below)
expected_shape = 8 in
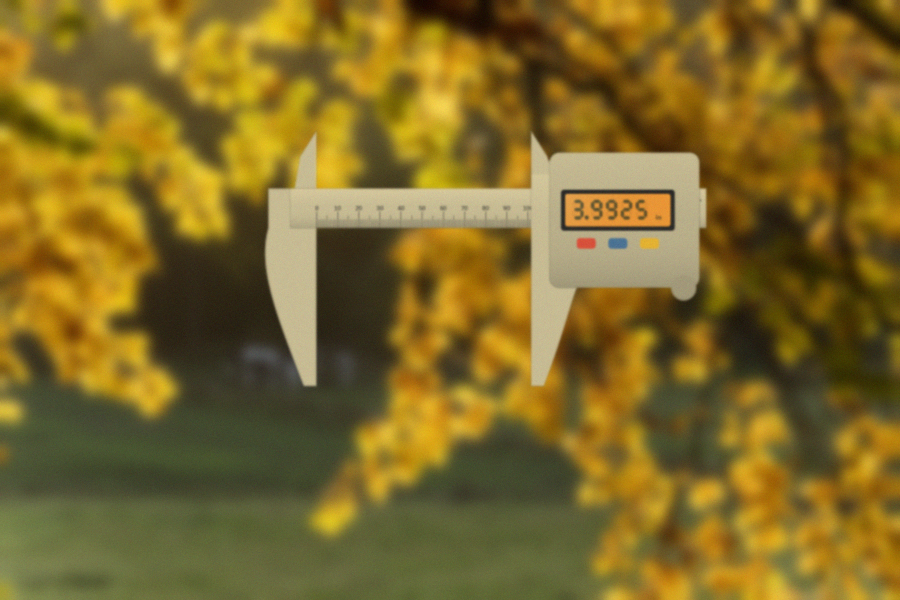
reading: 3.9925 in
